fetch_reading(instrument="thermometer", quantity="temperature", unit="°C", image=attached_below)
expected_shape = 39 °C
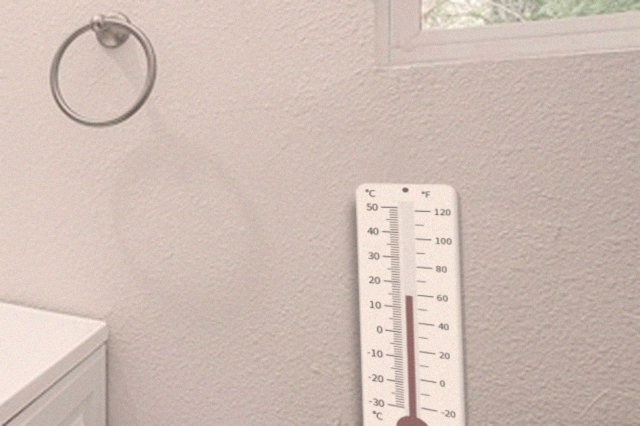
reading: 15 °C
